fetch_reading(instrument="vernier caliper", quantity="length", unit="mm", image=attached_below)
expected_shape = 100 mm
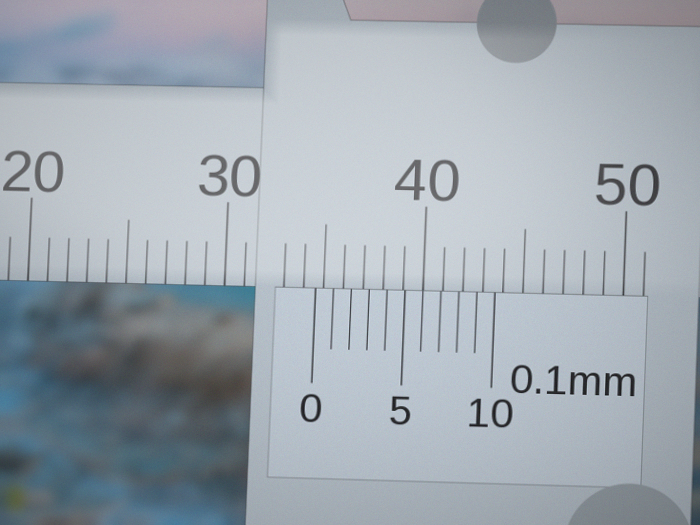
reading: 34.6 mm
